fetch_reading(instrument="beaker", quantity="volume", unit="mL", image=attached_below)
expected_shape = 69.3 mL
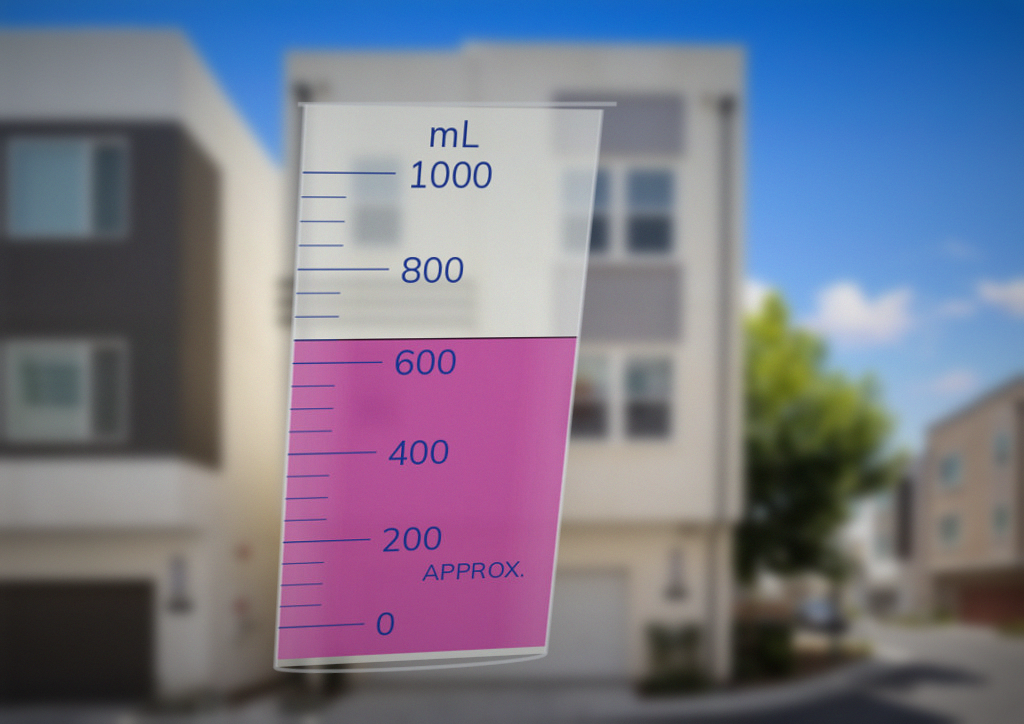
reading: 650 mL
